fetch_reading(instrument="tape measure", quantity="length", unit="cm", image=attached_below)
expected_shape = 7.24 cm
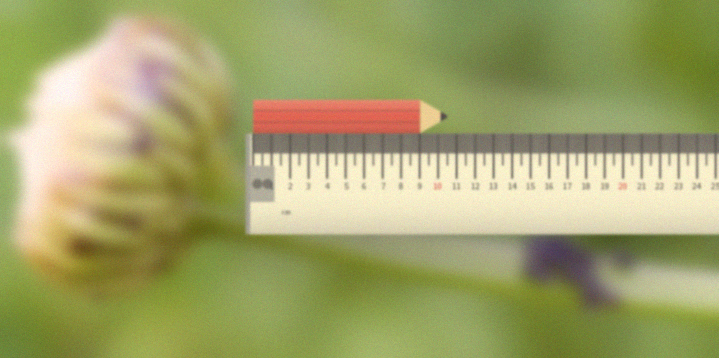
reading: 10.5 cm
